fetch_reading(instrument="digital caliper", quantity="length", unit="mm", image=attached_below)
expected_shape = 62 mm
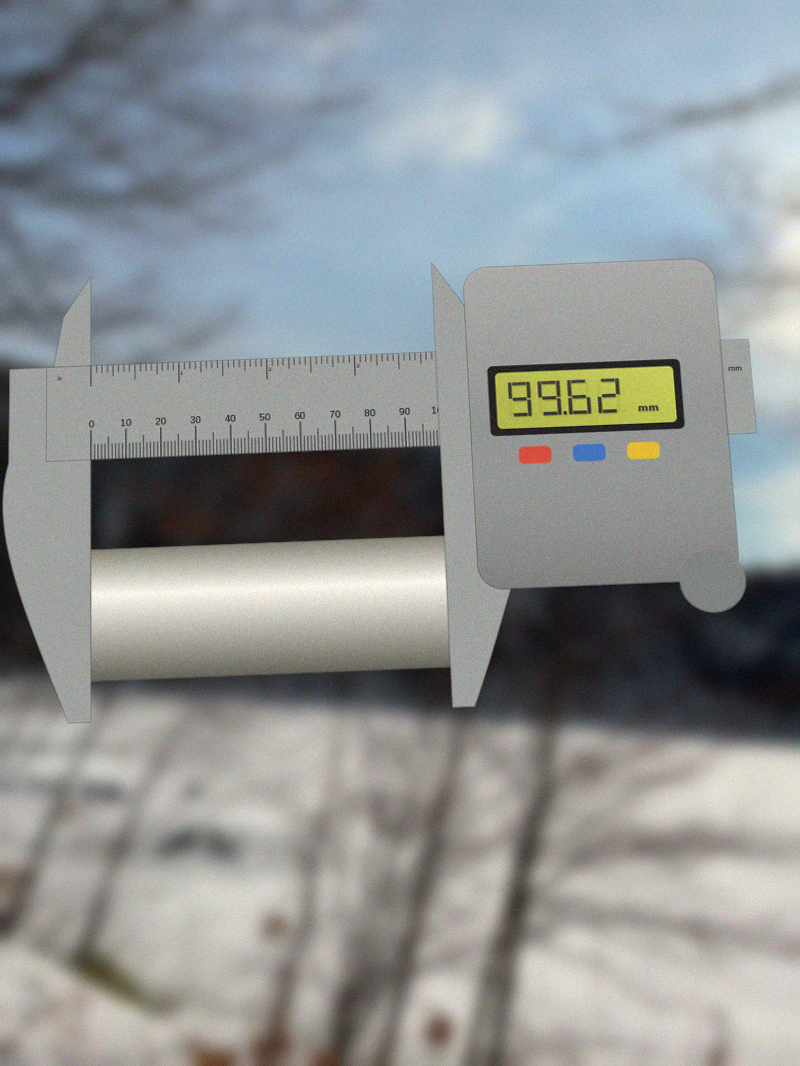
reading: 99.62 mm
